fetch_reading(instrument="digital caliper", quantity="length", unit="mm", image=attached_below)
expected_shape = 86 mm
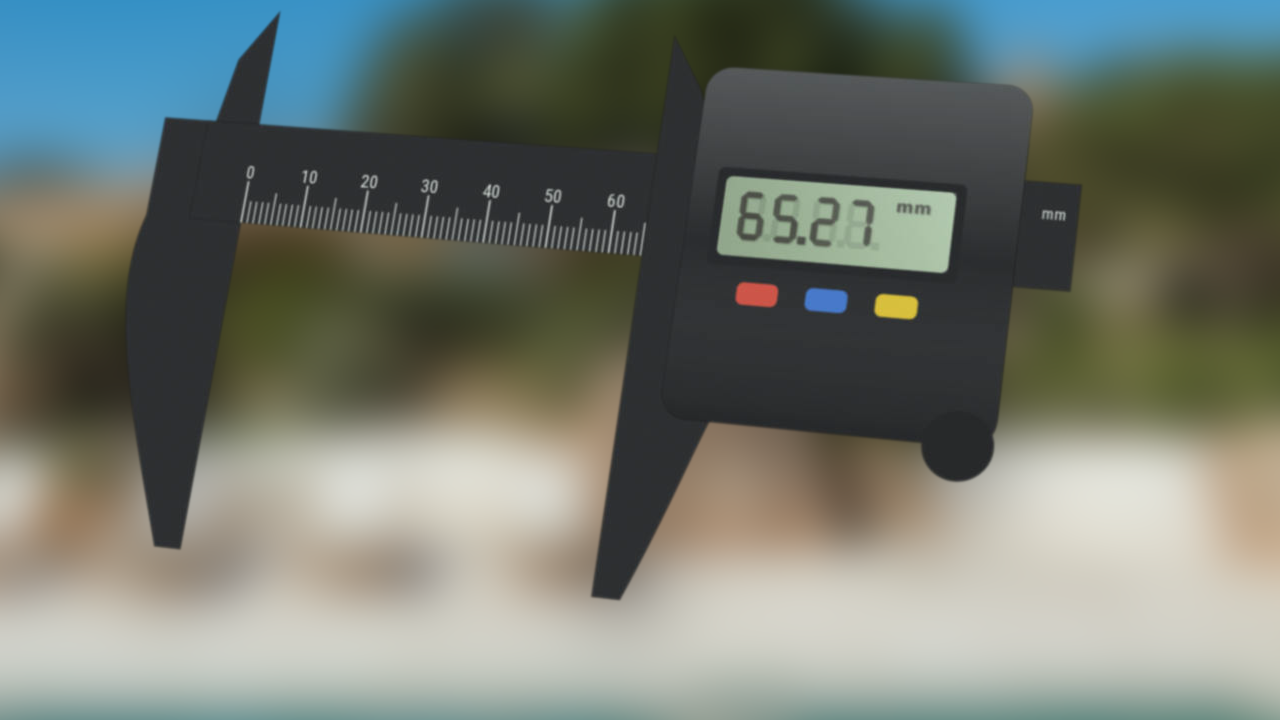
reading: 65.27 mm
